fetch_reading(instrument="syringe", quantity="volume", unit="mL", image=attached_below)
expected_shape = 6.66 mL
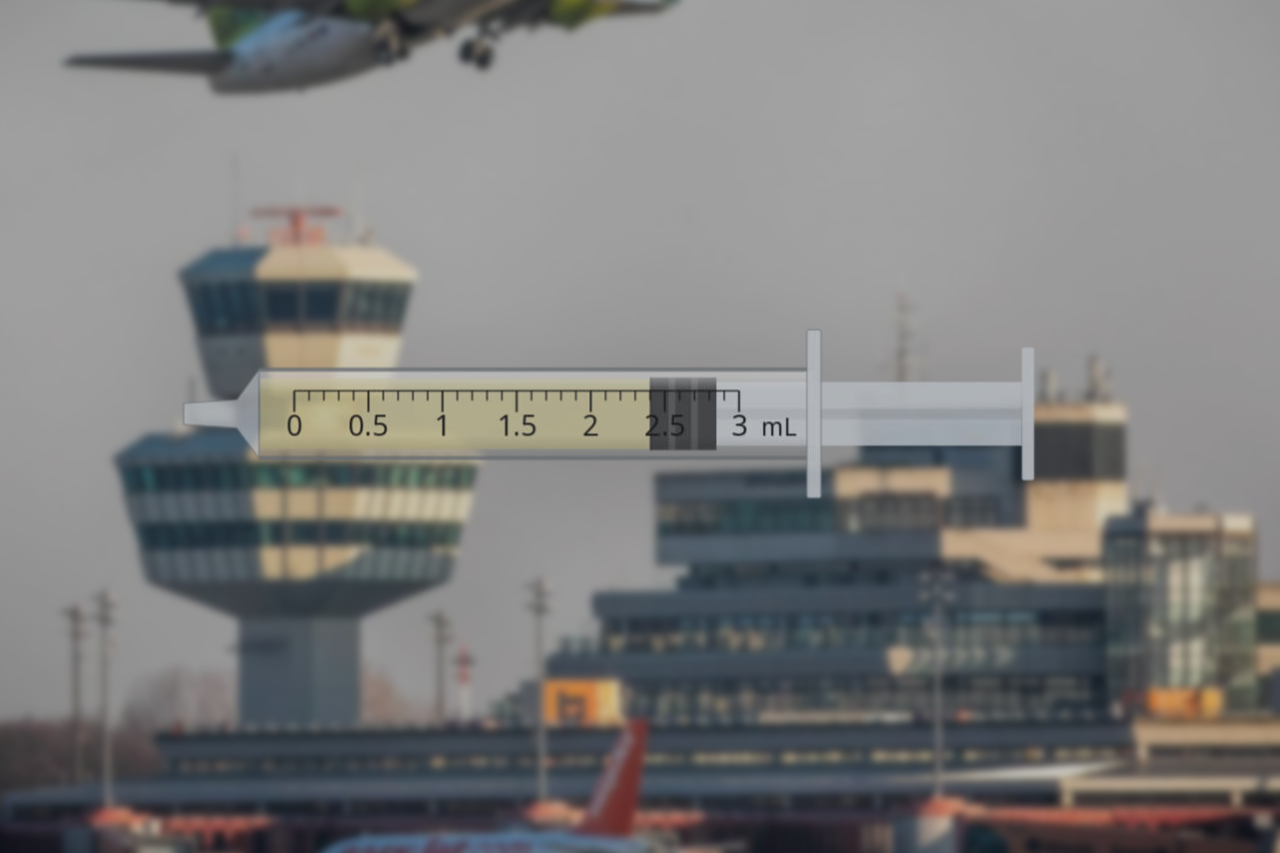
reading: 2.4 mL
